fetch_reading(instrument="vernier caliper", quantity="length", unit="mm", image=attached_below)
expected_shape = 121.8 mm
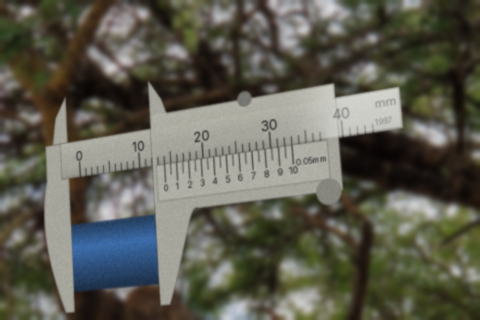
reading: 14.0 mm
